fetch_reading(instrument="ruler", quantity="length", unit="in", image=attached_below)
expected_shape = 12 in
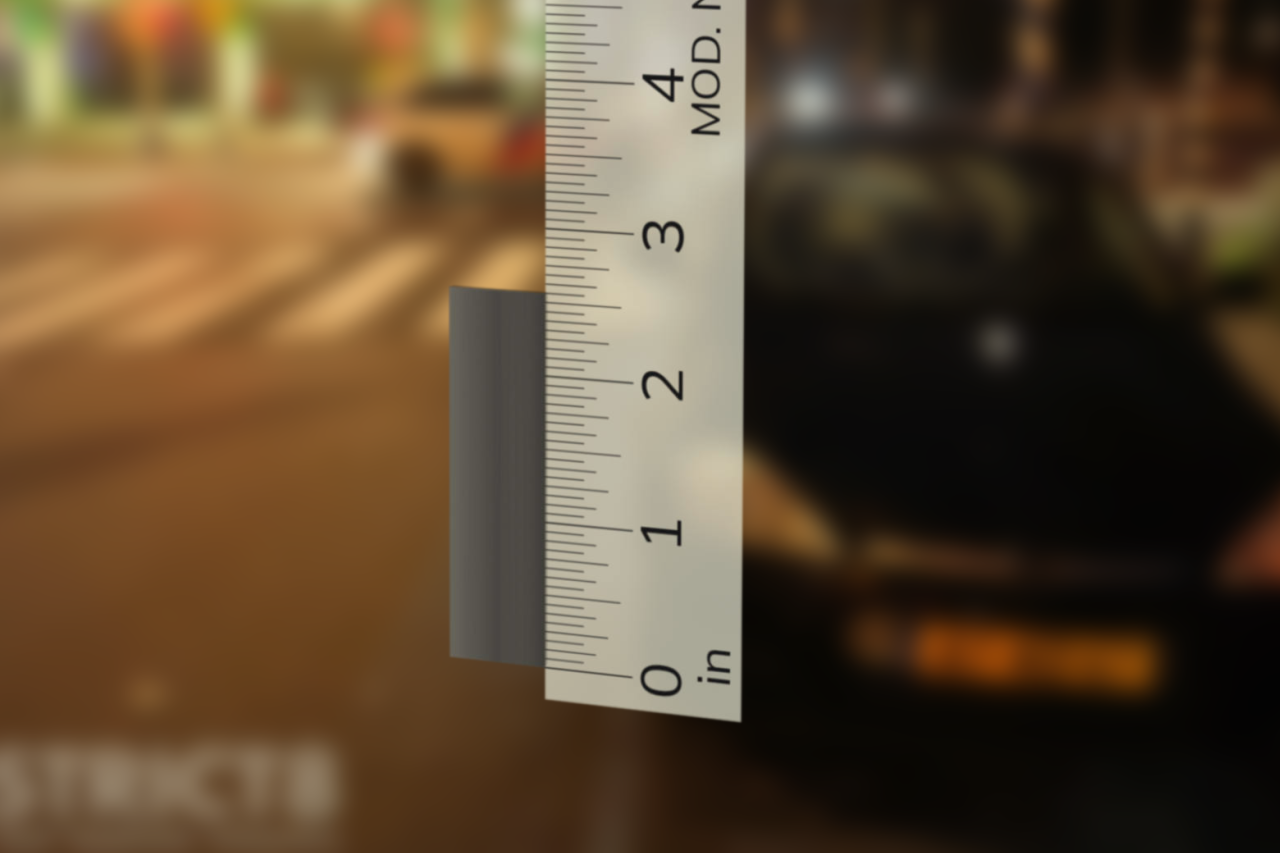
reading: 2.5625 in
